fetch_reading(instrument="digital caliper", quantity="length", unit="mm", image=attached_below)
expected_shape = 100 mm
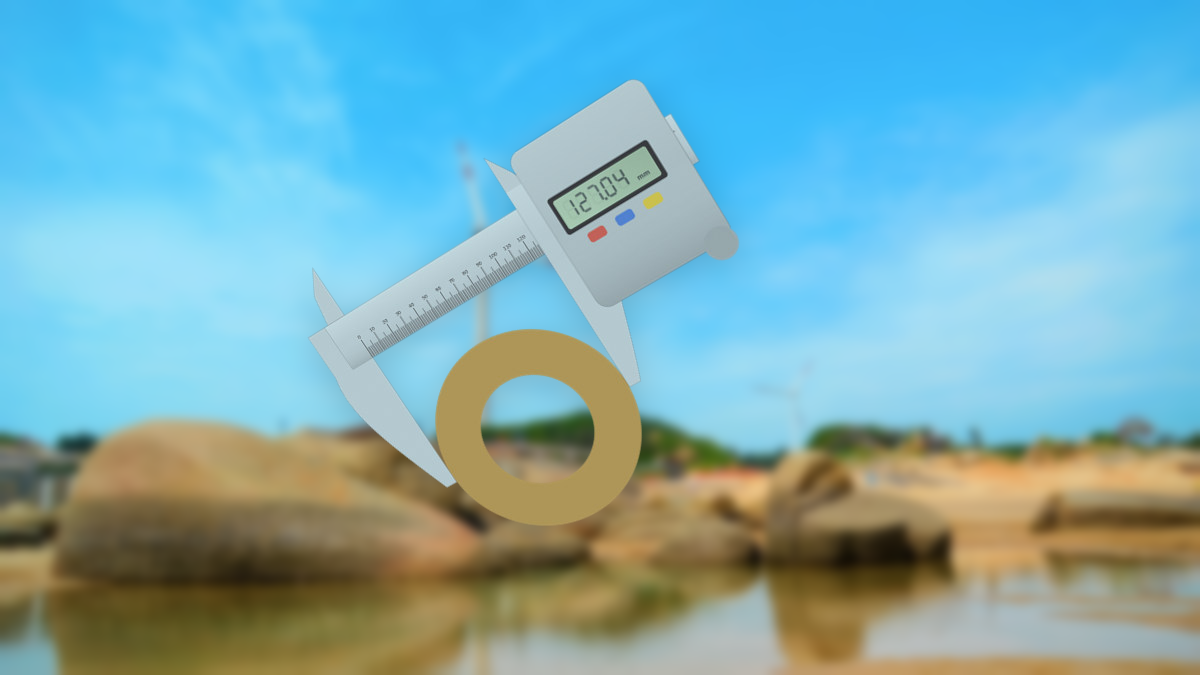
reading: 127.04 mm
